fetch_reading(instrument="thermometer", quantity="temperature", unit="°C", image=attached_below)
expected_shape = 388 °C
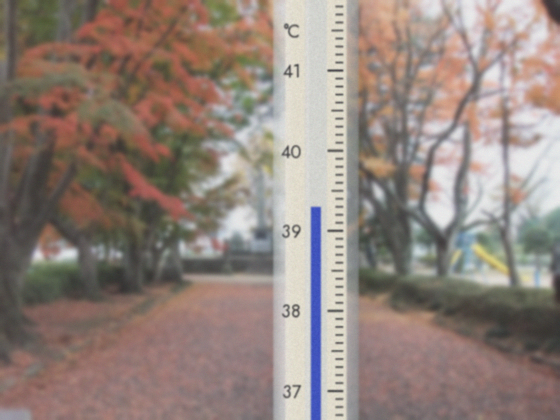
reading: 39.3 °C
